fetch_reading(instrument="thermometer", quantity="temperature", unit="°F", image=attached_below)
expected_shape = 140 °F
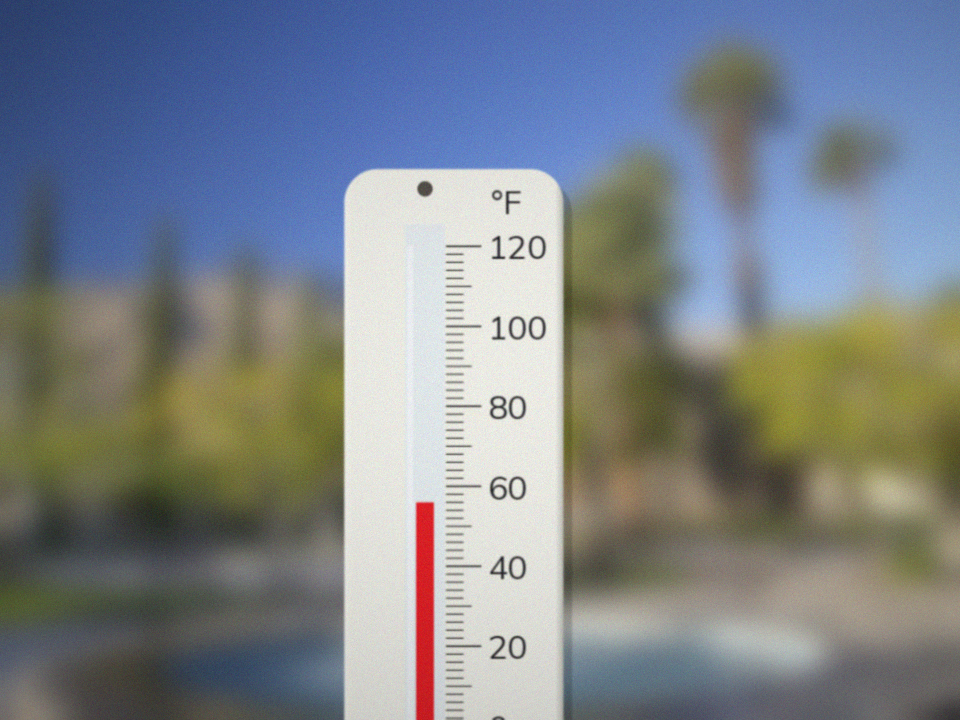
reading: 56 °F
